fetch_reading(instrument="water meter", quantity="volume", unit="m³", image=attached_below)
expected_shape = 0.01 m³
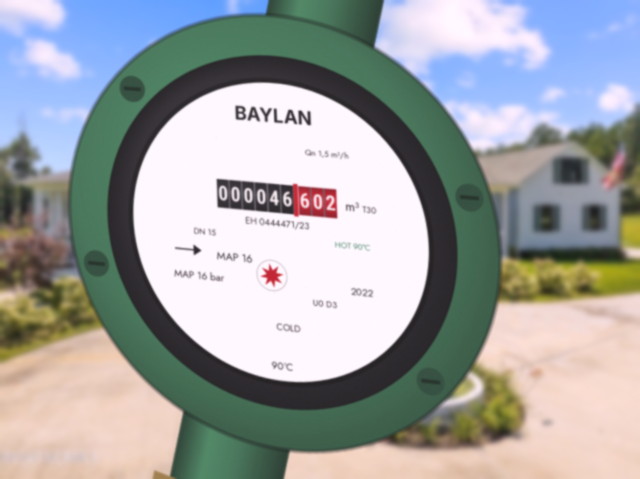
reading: 46.602 m³
